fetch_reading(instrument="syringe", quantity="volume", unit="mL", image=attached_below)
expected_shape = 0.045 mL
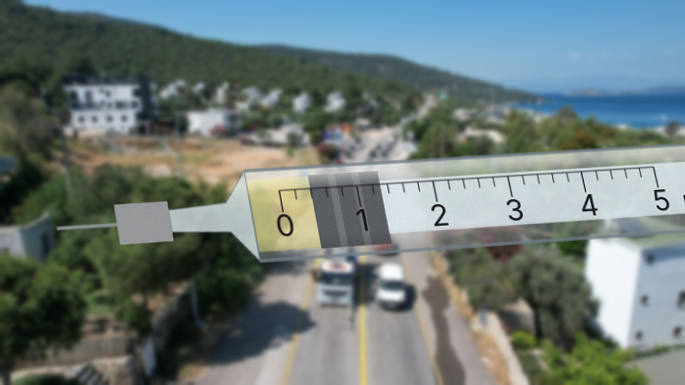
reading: 0.4 mL
